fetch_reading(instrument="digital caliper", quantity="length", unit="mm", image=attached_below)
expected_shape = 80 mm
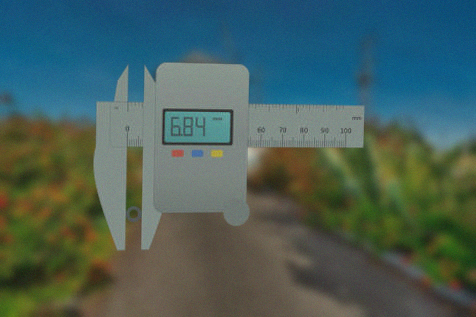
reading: 6.84 mm
